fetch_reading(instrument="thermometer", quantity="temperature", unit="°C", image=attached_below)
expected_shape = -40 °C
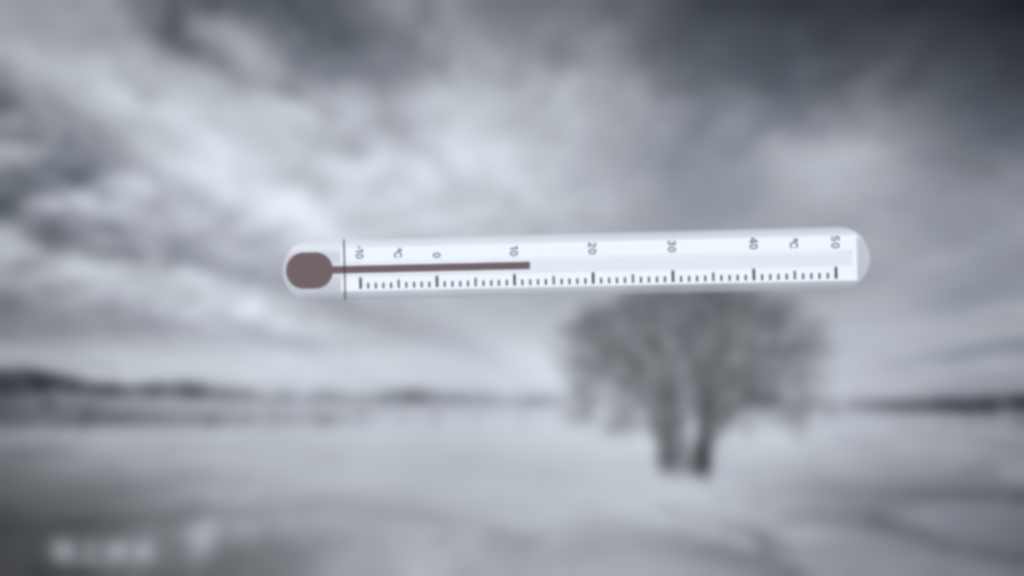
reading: 12 °C
